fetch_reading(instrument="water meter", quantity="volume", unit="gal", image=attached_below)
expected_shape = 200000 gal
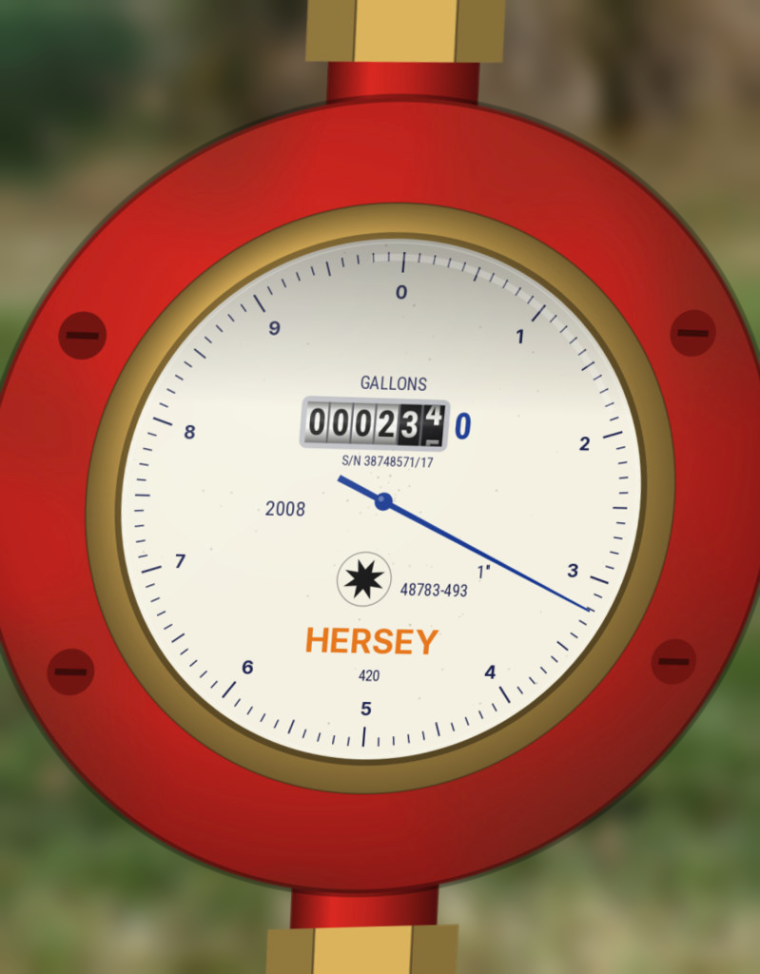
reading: 2343.2 gal
